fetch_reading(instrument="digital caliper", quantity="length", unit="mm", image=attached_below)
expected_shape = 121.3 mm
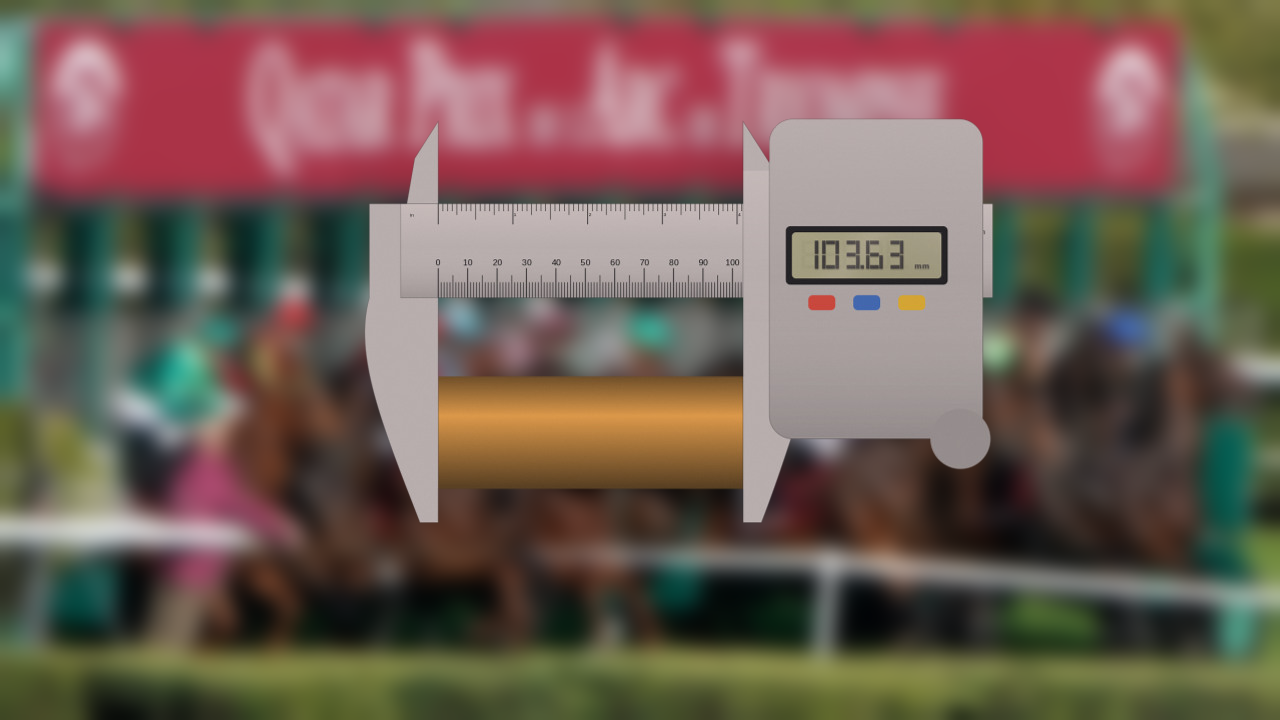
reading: 103.63 mm
